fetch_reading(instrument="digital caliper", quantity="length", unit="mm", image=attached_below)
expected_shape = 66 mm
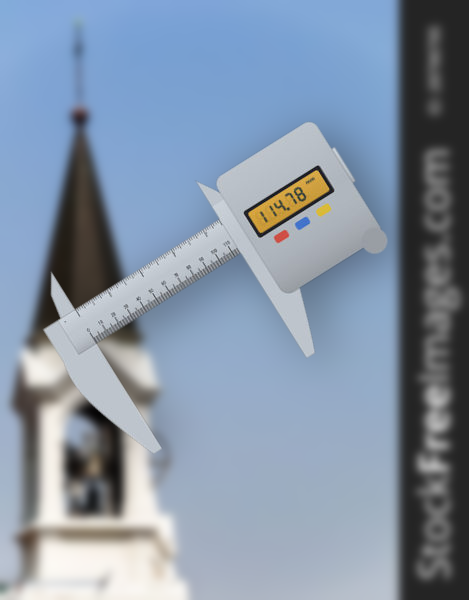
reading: 114.78 mm
